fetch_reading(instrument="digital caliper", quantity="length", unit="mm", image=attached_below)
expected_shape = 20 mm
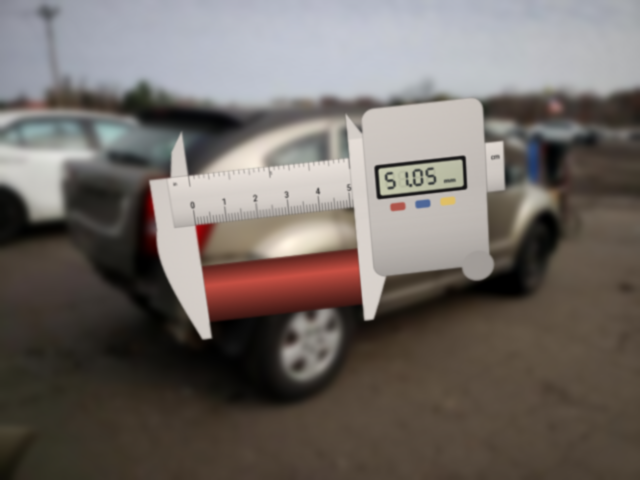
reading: 51.05 mm
